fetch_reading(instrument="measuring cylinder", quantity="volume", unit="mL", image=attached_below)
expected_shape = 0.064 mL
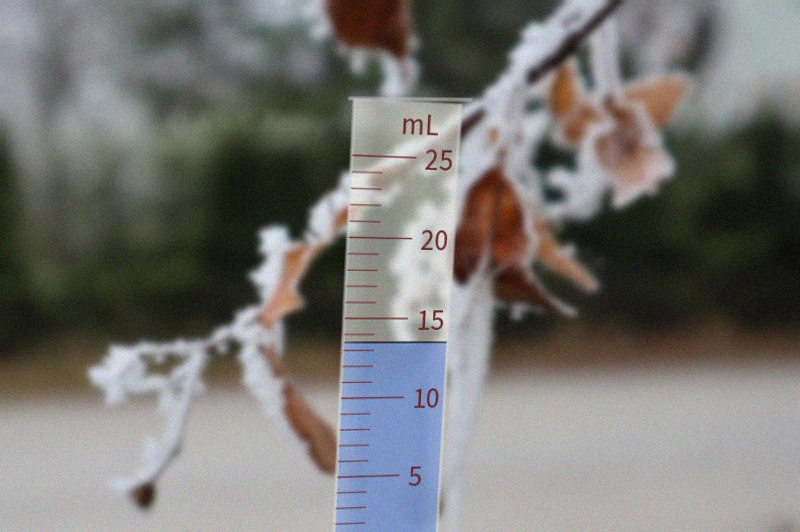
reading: 13.5 mL
